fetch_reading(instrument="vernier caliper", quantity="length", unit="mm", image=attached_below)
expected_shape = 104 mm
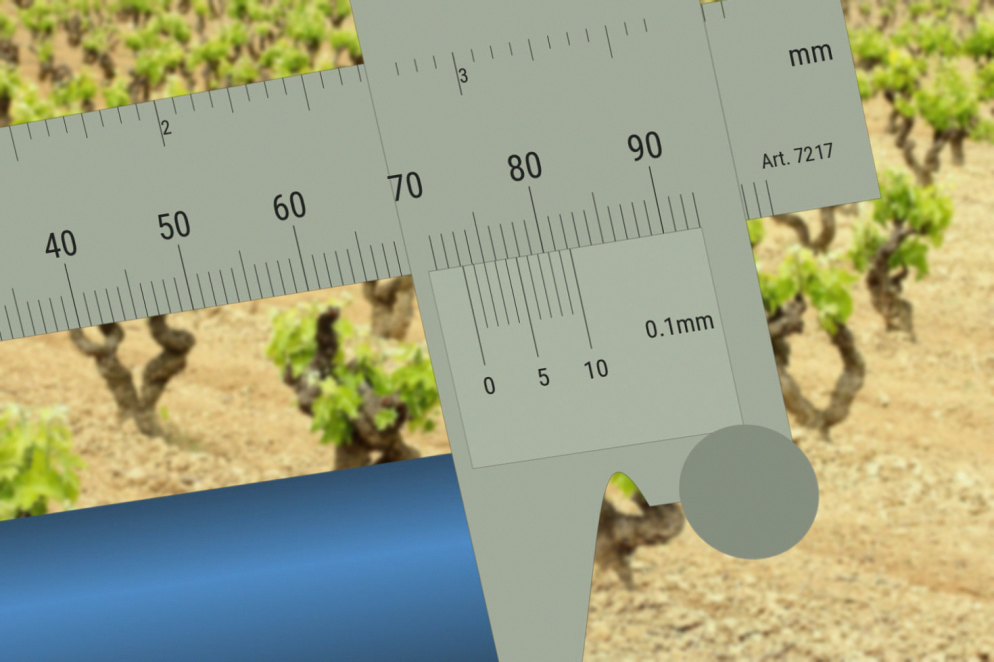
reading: 73.2 mm
